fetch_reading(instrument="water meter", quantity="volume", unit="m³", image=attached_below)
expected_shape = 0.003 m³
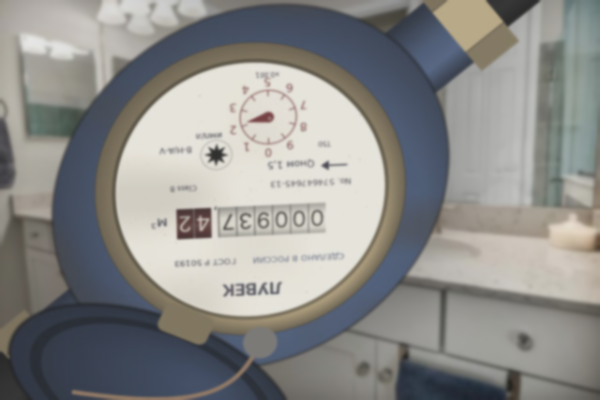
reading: 937.422 m³
